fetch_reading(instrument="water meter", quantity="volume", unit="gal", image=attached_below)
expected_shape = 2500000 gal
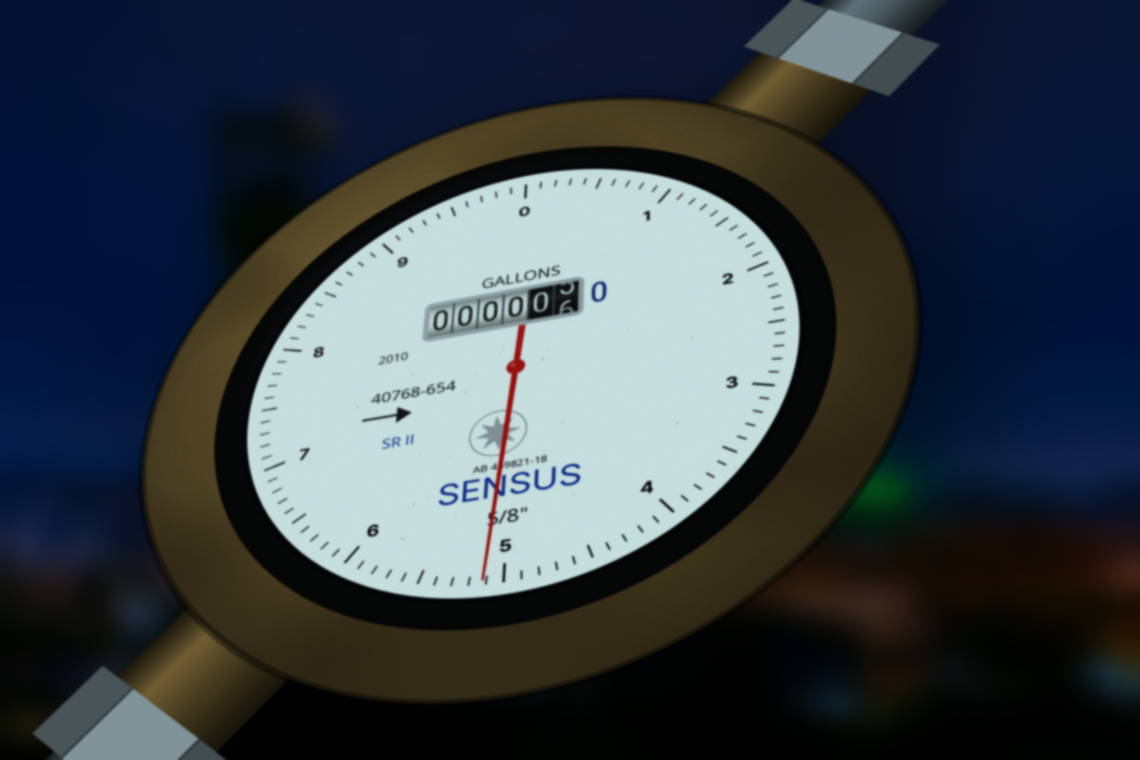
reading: 55.1 gal
